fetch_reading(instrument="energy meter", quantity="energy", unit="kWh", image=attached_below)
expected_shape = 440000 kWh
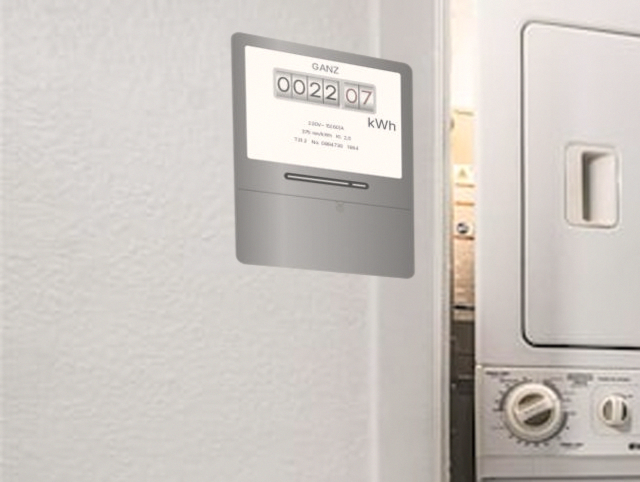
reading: 22.07 kWh
